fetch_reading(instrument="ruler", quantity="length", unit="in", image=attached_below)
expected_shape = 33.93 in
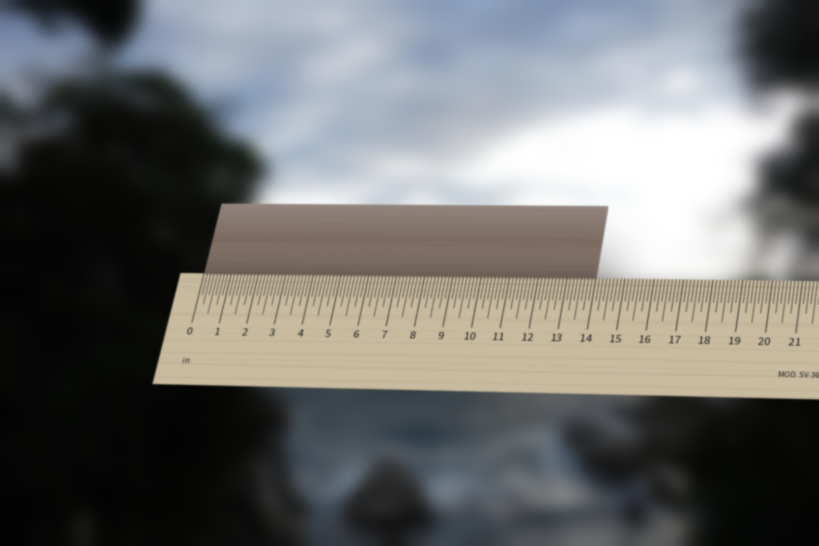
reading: 14 in
